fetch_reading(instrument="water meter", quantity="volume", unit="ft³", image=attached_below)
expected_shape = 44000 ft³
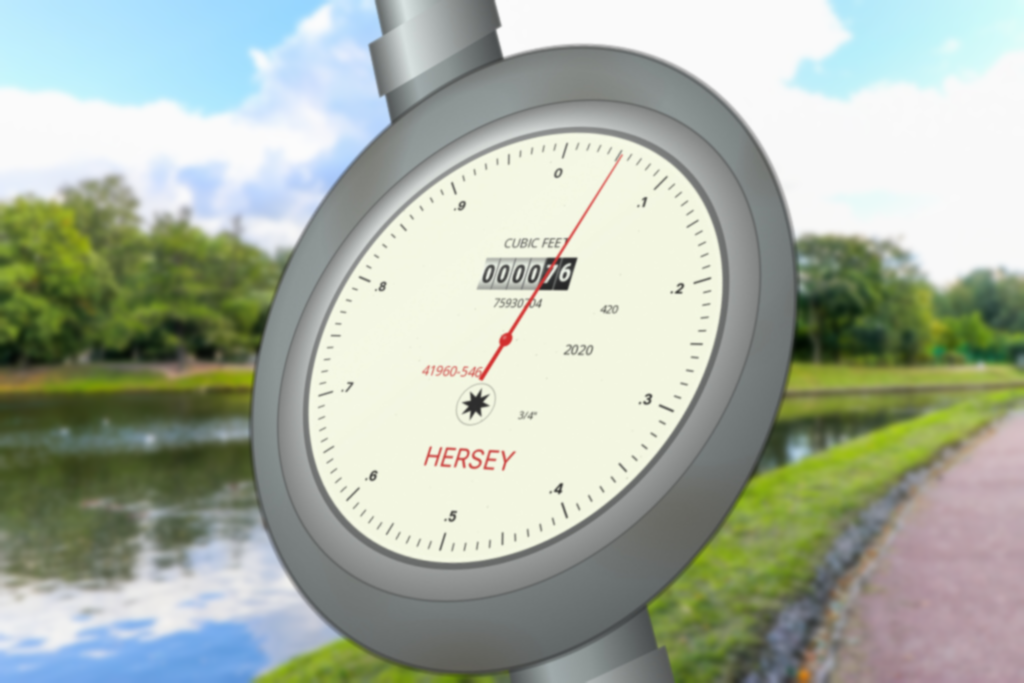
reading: 76.05 ft³
